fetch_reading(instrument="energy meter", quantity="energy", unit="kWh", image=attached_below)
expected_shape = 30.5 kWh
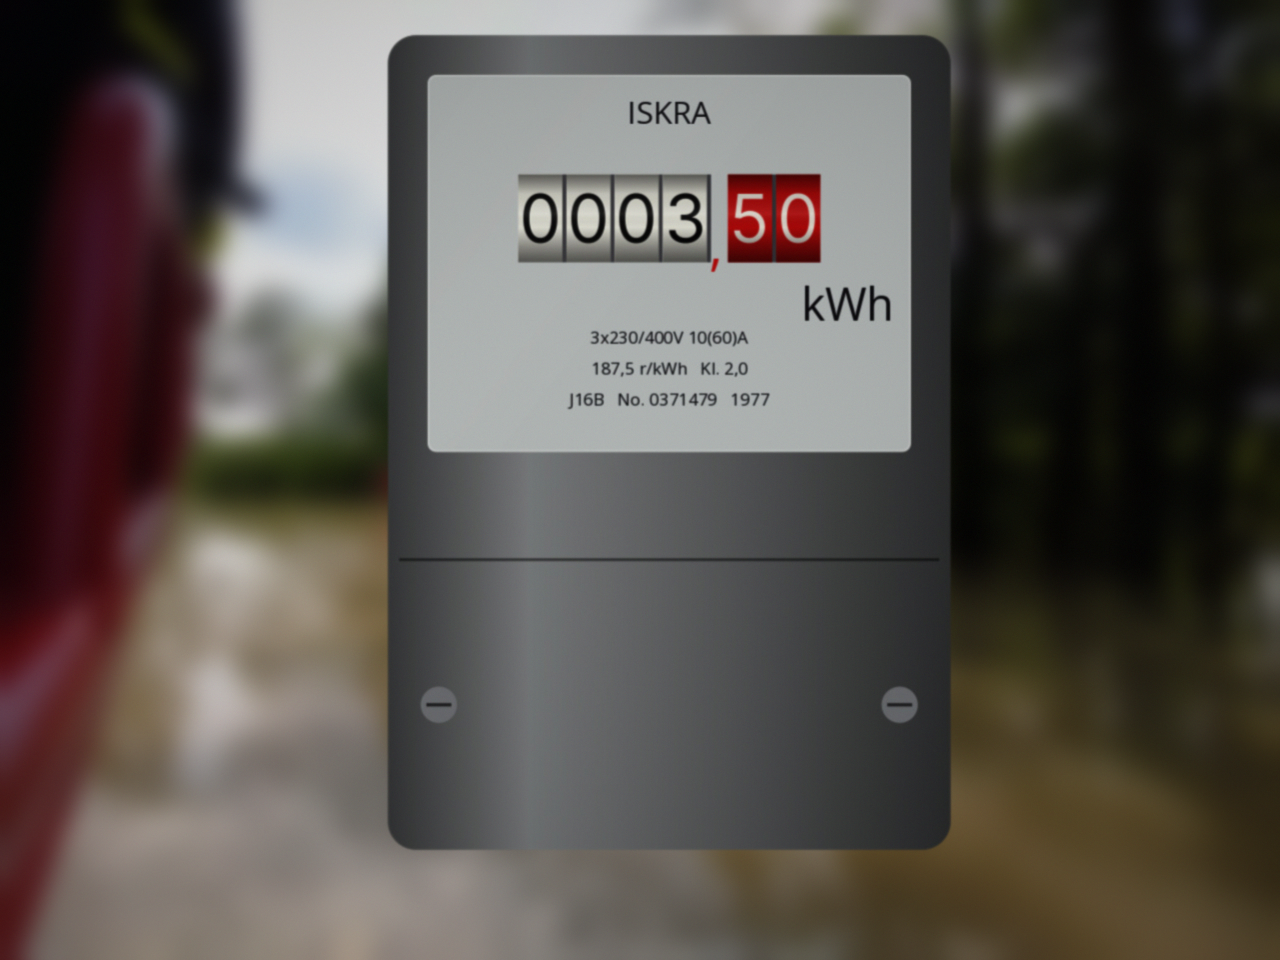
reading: 3.50 kWh
